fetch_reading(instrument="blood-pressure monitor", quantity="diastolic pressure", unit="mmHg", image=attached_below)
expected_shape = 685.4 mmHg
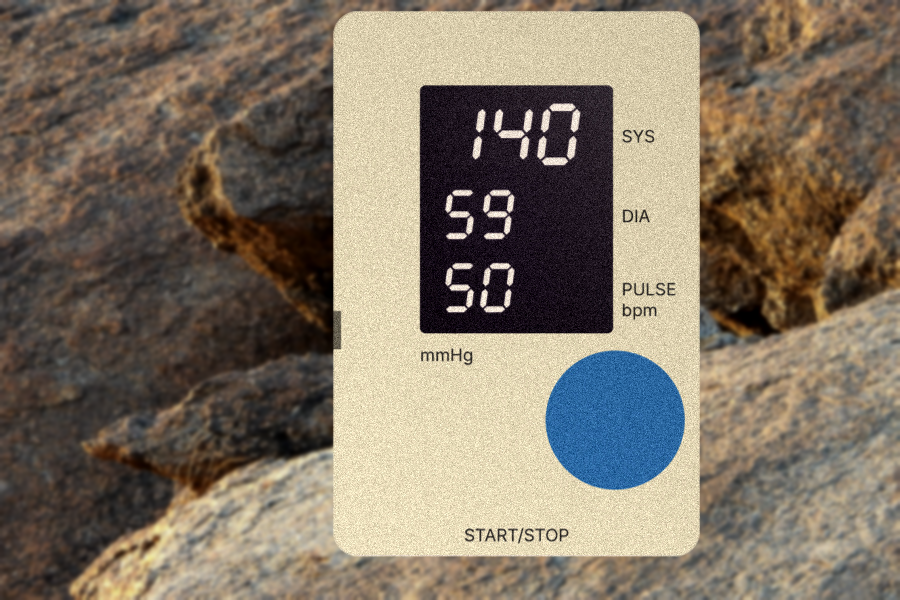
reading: 59 mmHg
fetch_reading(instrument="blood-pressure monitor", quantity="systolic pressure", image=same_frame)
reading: 140 mmHg
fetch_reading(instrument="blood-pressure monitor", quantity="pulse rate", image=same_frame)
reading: 50 bpm
